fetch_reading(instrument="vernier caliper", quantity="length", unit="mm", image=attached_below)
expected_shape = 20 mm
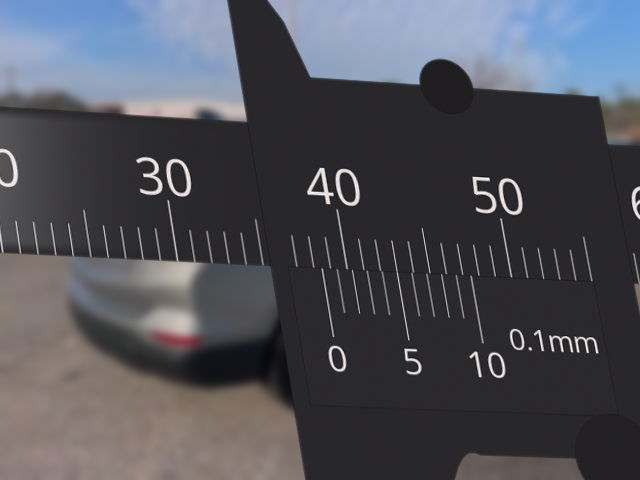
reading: 38.5 mm
